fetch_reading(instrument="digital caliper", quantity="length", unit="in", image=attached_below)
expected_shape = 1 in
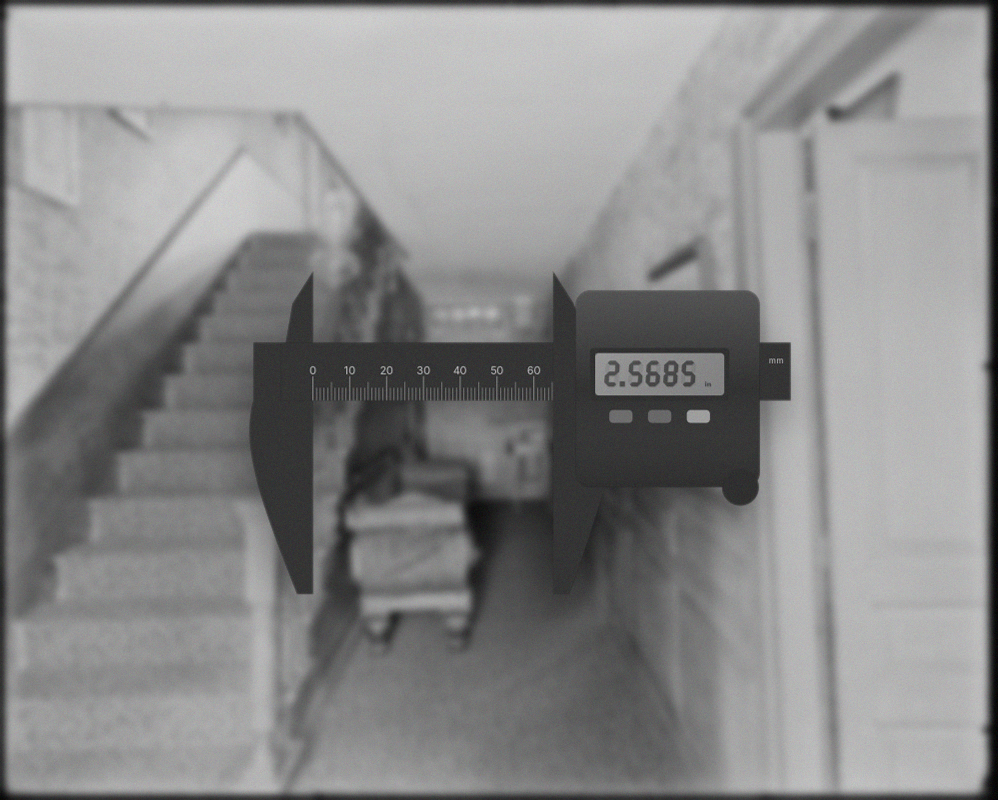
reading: 2.5685 in
